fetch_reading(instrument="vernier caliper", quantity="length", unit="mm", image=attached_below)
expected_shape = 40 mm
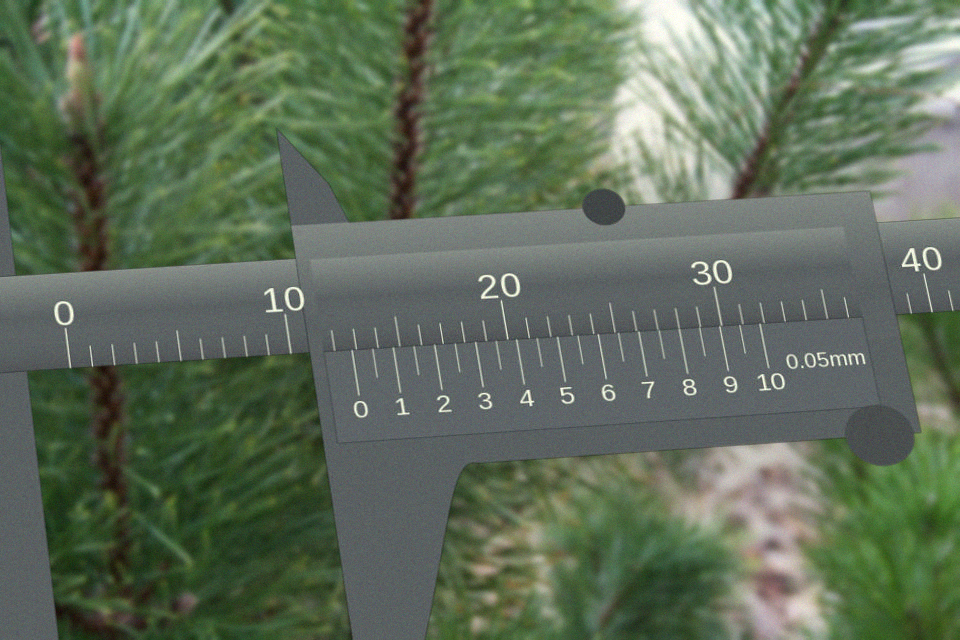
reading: 12.8 mm
